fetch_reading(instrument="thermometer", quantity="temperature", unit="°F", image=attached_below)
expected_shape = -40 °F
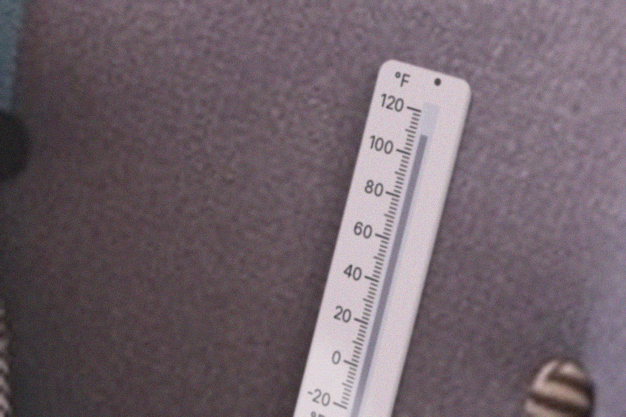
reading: 110 °F
